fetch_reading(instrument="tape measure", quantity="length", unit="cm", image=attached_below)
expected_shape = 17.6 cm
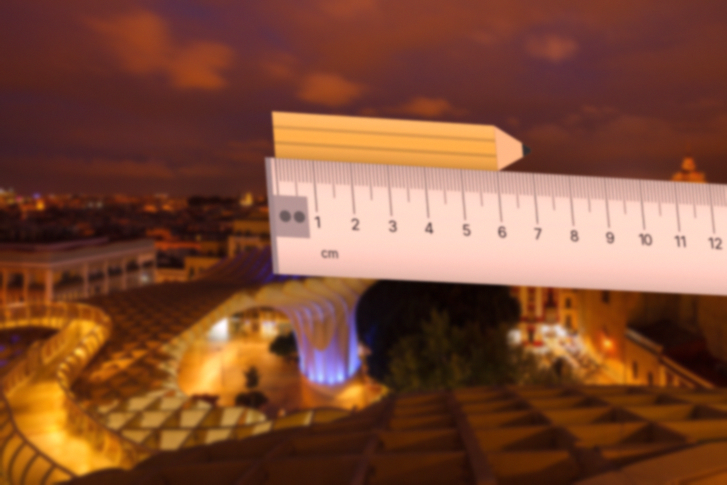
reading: 7 cm
